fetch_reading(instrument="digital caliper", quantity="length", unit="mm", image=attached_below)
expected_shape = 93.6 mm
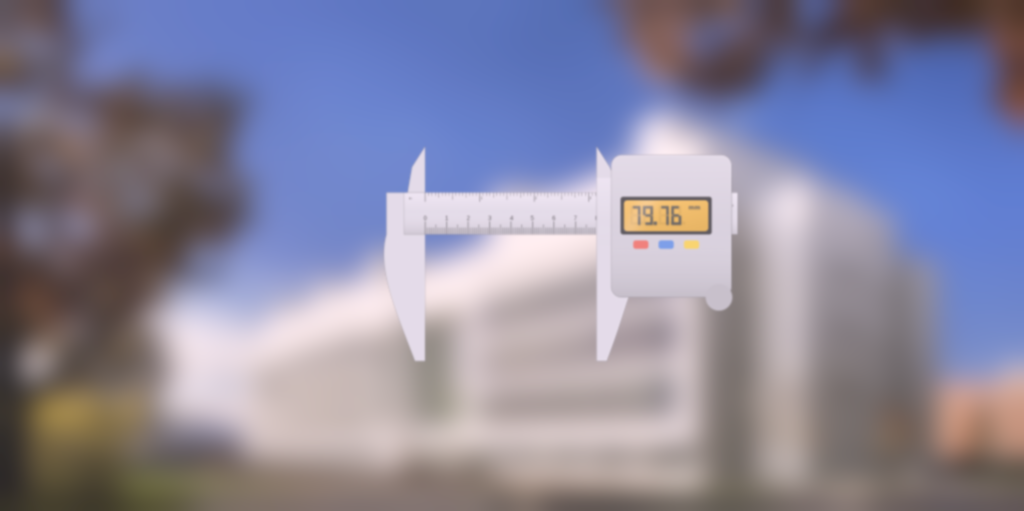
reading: 79.76 mm
